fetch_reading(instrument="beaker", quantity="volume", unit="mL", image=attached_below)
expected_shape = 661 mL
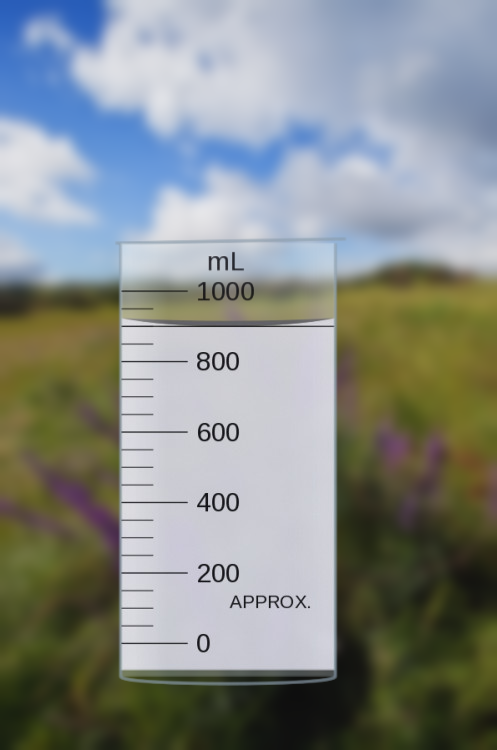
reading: 900 mL
